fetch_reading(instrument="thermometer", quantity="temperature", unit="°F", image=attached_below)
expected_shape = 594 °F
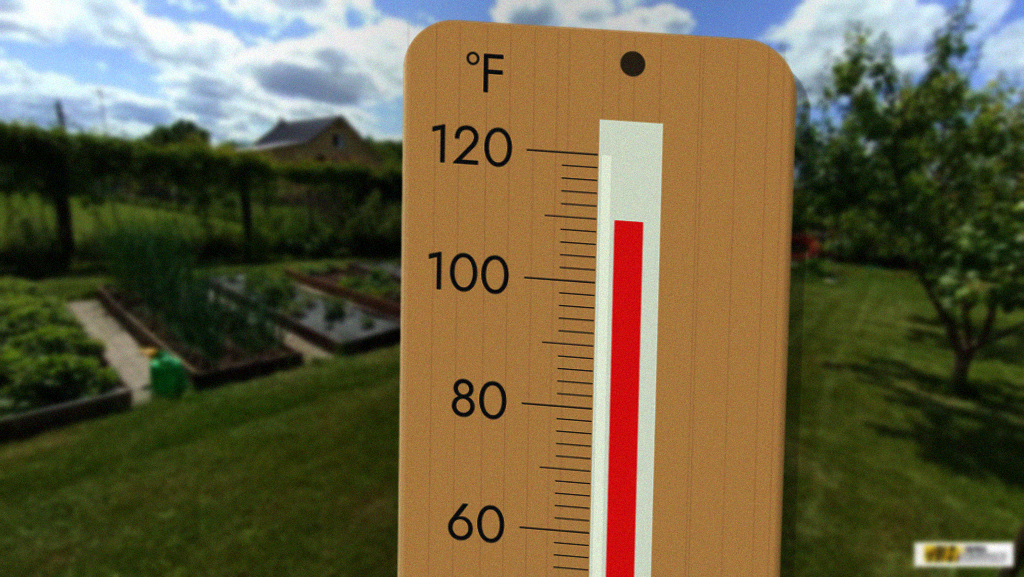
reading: 110 °F
